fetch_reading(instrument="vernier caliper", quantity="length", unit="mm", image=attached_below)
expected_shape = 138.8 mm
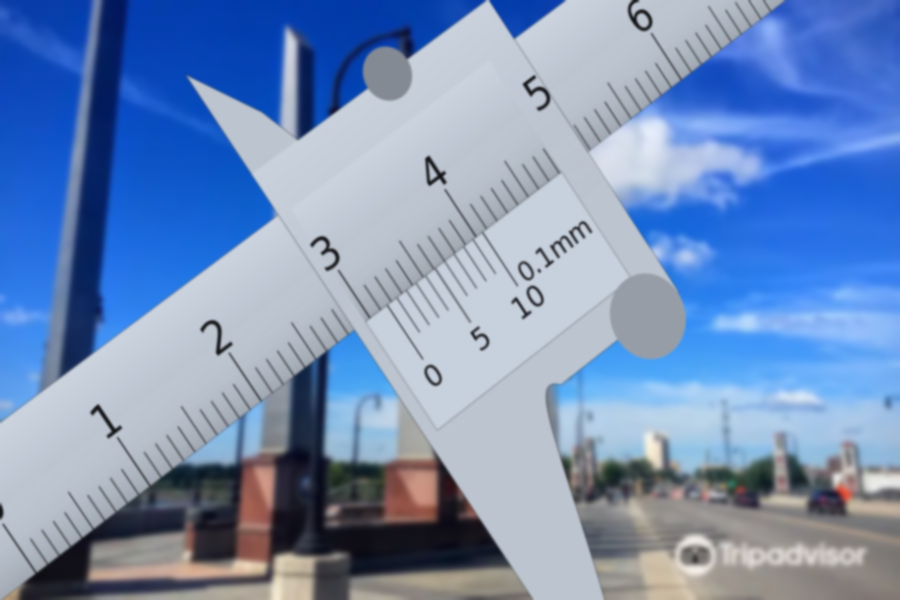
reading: 31.6 mm
